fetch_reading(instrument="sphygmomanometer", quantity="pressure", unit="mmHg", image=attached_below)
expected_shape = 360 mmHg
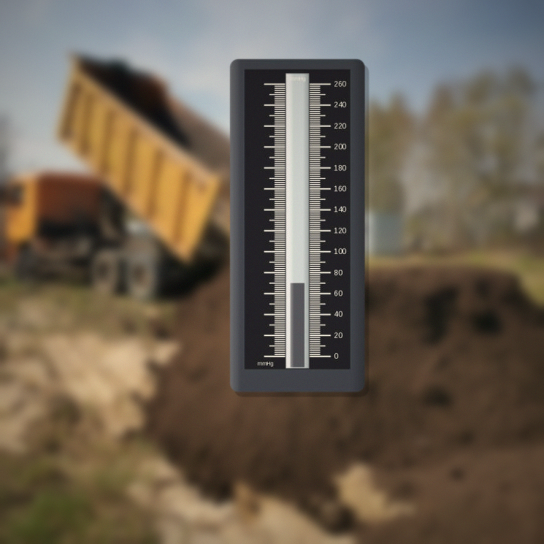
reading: 70 mmHg
